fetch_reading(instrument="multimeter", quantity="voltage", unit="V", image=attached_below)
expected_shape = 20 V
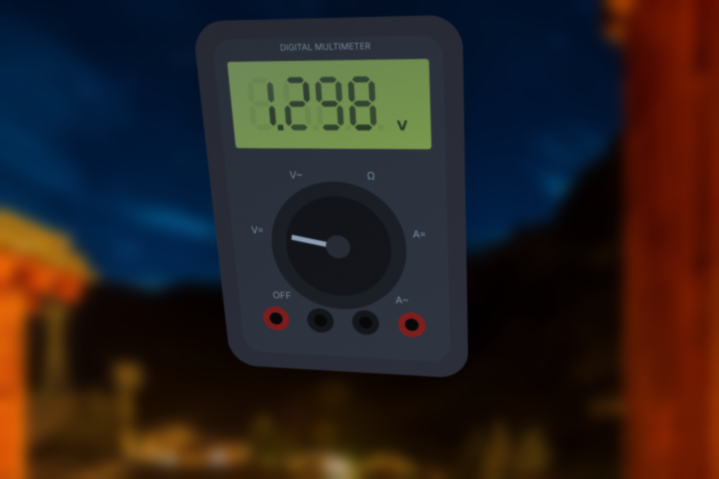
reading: 1.298 V
